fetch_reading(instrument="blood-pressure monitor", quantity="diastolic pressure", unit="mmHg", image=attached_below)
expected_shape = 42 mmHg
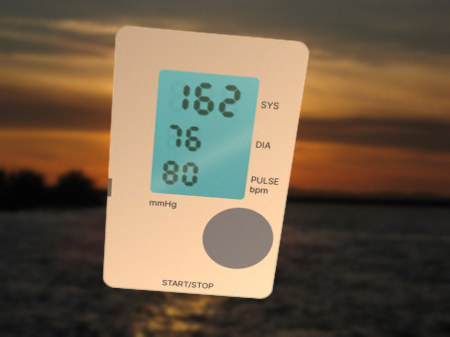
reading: 76 mmHg
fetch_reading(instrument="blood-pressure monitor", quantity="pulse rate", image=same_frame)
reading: 80 bpm
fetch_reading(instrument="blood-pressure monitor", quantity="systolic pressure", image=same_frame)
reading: 162 mmHg
